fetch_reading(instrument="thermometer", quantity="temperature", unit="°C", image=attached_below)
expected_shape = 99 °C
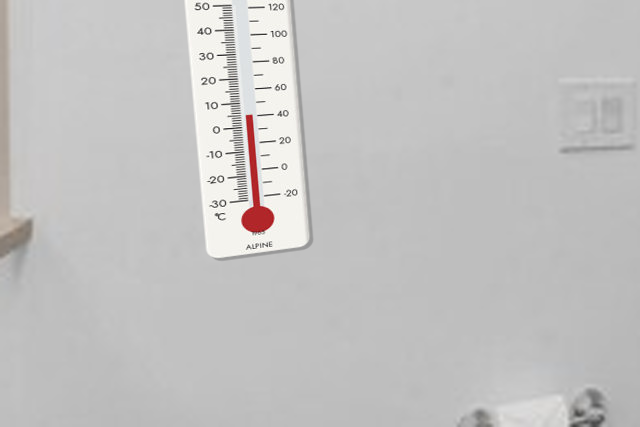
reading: 5 °C
